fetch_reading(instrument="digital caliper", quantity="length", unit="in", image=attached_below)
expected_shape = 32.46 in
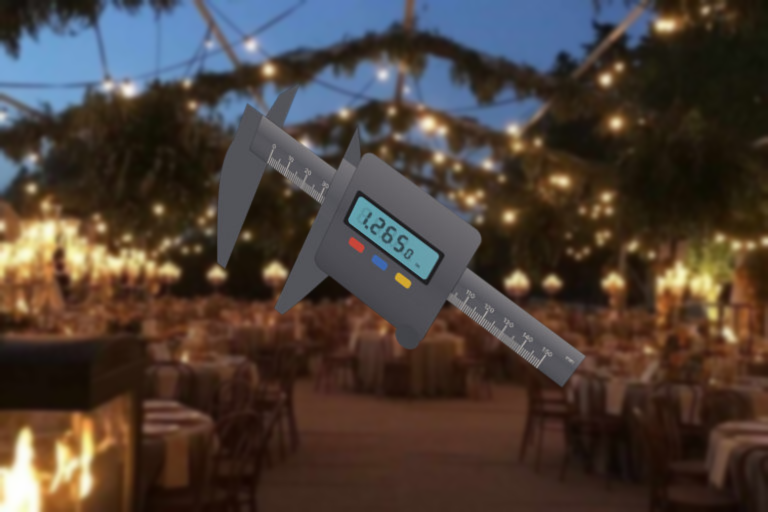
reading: 1.2650 in
